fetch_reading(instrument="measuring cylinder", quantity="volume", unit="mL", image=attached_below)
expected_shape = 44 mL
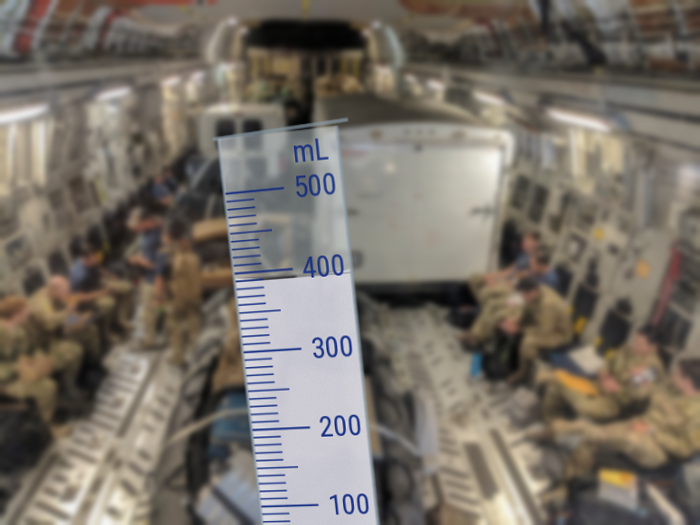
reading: 390 mL
